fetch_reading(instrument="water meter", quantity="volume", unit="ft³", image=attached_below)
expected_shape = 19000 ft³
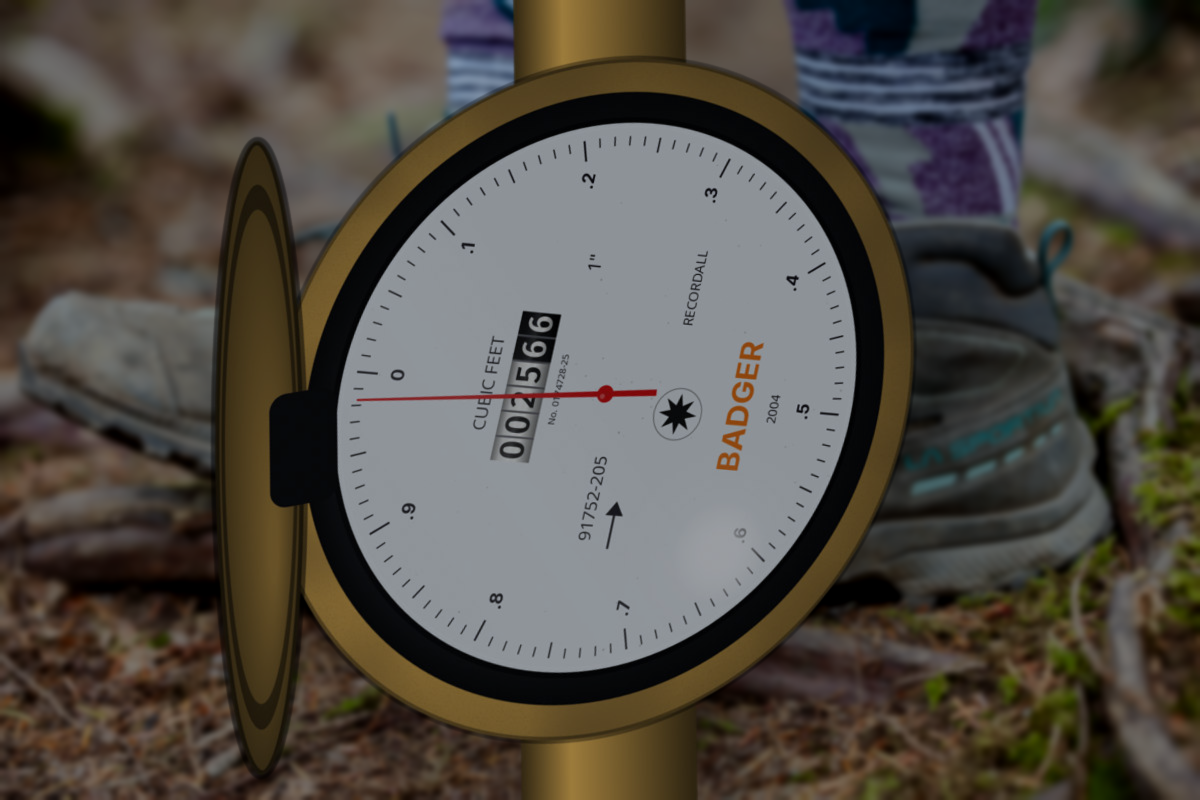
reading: 2565.98 ft³
